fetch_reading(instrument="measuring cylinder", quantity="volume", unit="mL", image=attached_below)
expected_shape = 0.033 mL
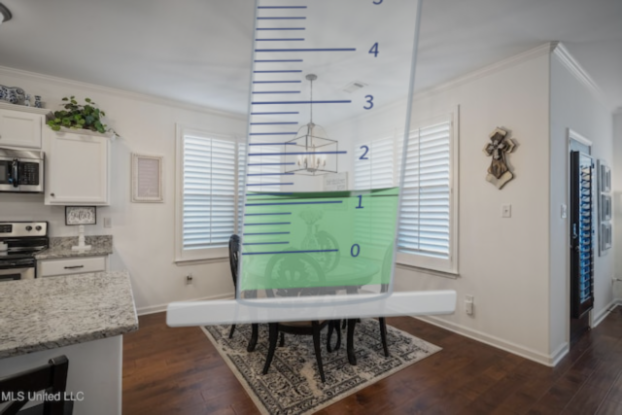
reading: 1.1 mL
